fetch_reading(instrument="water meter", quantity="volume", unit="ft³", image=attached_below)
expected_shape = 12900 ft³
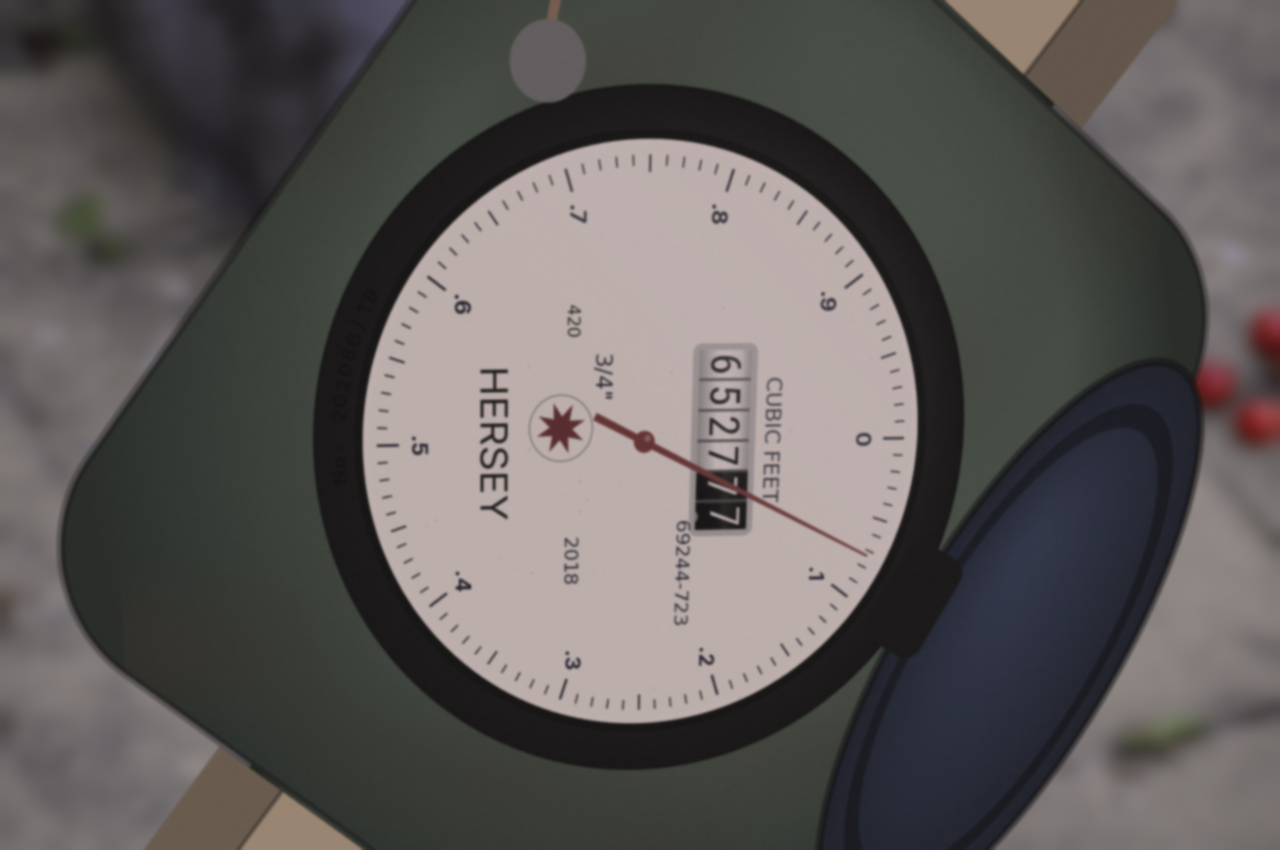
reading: 652777.07 ft³
